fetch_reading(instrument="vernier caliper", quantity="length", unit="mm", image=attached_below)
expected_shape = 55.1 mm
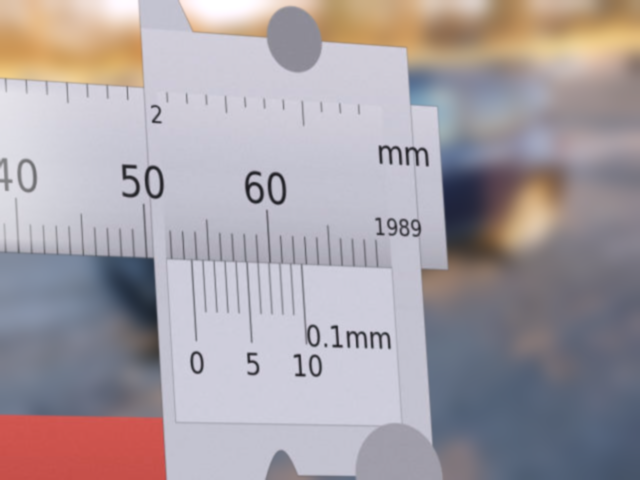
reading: 53.6 mm
